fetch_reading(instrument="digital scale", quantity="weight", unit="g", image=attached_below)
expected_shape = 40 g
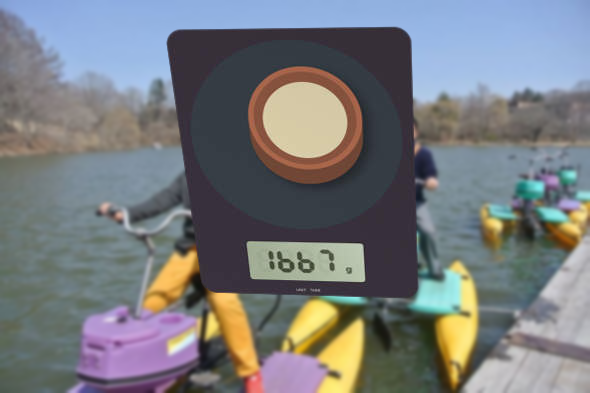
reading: 1667 g
